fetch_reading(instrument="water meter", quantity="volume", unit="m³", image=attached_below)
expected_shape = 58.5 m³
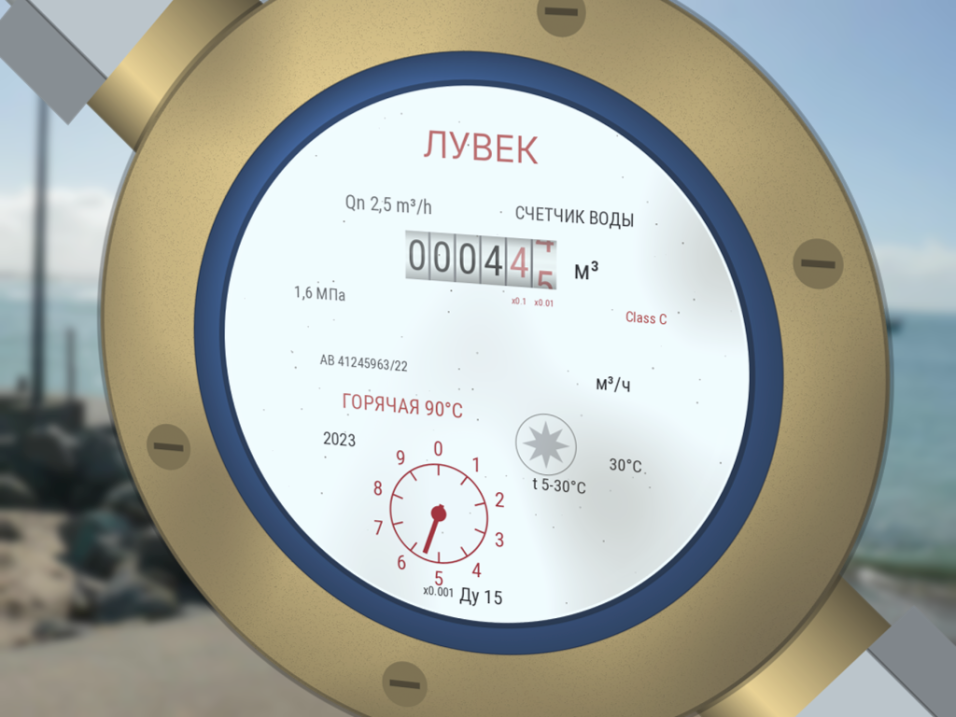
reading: 4.445 m³
